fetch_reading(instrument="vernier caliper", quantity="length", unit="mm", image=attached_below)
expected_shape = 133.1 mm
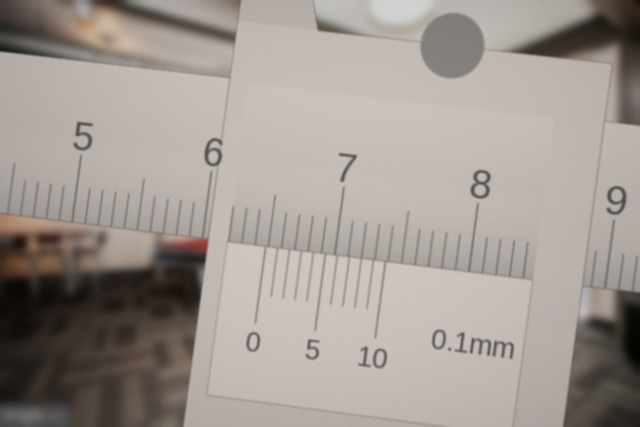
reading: 64.8 mm
